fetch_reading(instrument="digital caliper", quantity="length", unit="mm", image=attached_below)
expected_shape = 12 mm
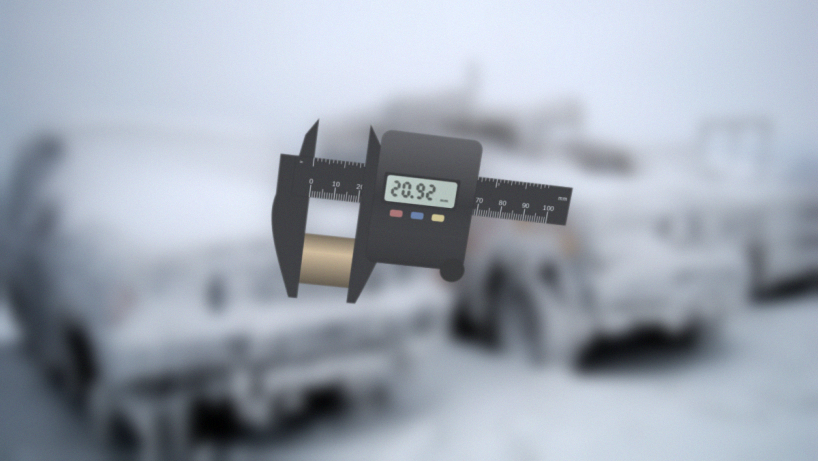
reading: 20.92 mm
